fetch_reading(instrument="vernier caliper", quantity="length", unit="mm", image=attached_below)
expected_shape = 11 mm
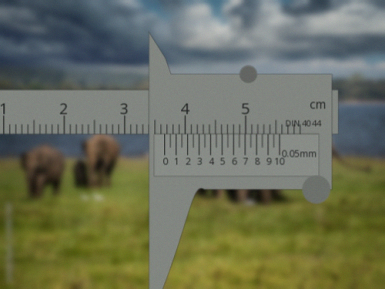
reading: 36.6 mm
